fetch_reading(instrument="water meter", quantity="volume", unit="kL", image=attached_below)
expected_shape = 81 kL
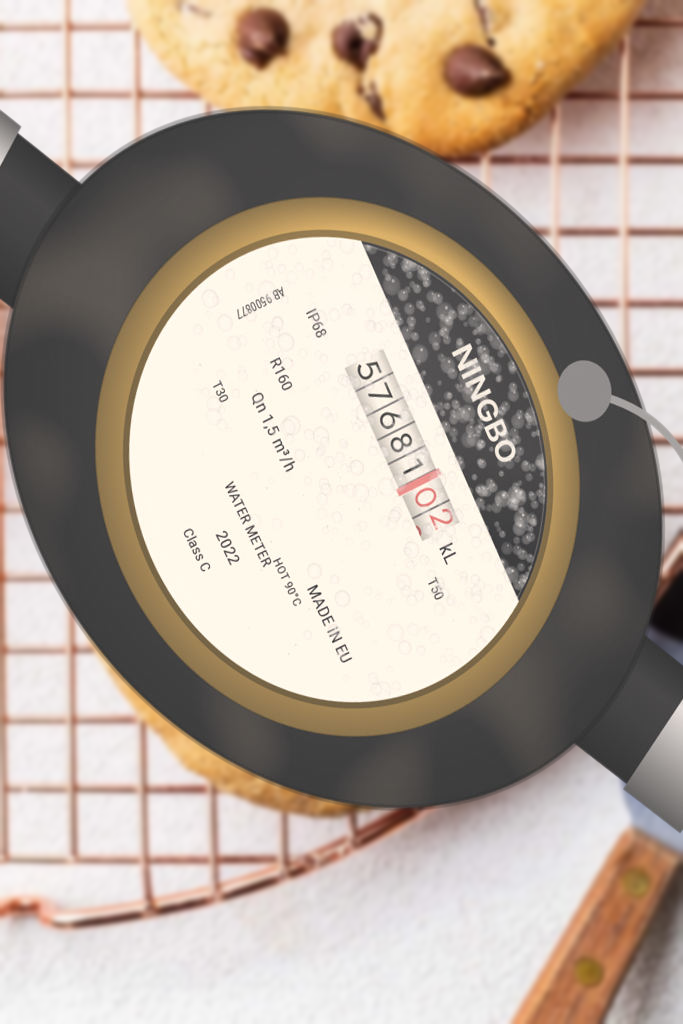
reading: 57681.02 kL
